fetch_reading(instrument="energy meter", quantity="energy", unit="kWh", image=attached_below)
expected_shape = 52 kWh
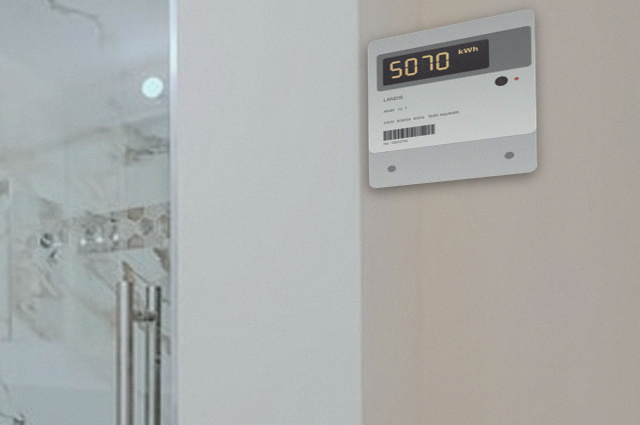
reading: 5070 kWh
